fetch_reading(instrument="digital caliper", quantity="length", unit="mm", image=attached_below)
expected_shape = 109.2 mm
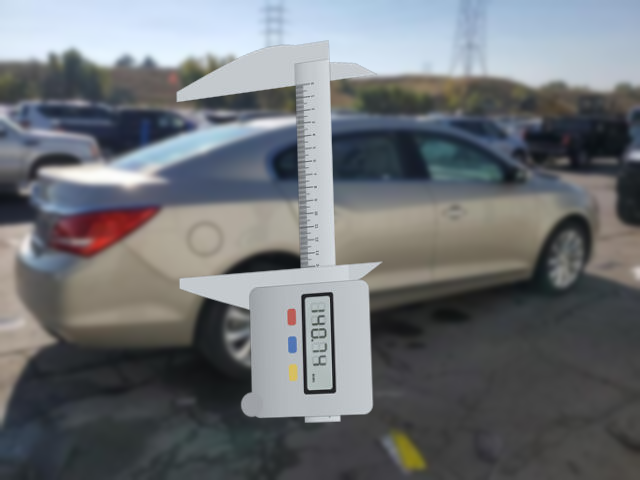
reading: 140.74 mm
